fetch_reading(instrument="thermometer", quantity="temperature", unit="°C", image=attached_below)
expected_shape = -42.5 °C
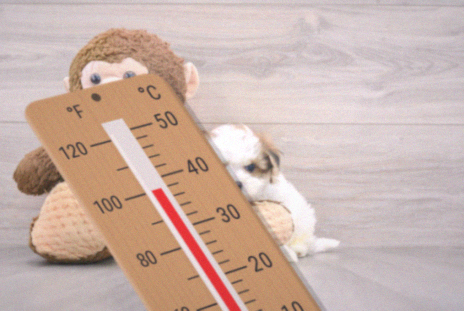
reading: 38 °C
